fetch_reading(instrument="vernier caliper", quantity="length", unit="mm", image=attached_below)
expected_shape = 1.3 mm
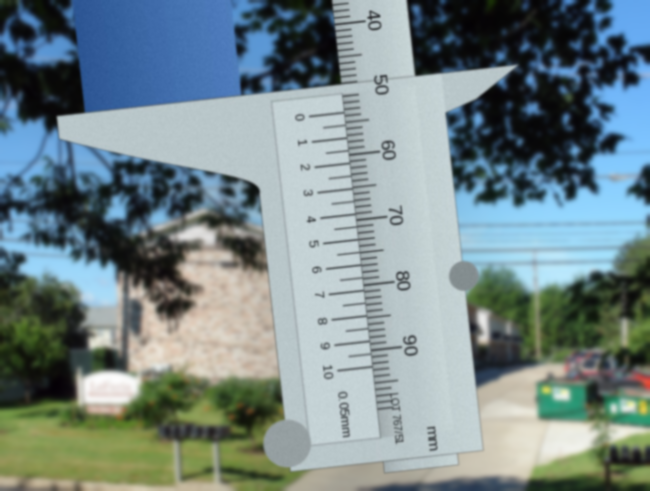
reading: 53.5 mm
